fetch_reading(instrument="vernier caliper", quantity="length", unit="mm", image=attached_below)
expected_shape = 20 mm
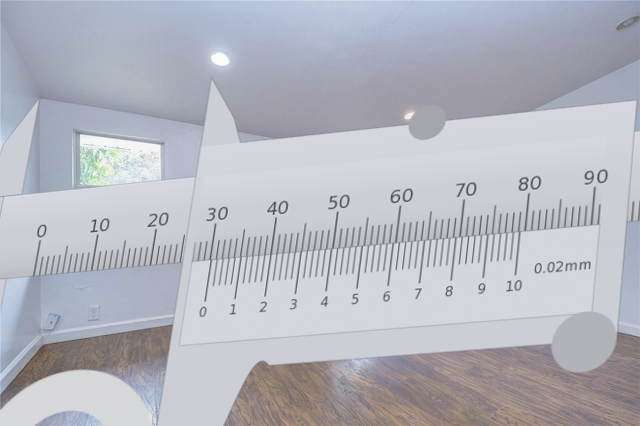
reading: 30.2 mm
